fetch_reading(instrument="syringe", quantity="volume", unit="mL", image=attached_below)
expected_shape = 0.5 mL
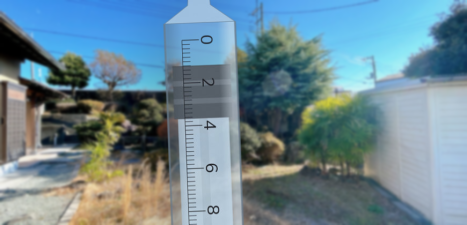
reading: 1.2 mL
